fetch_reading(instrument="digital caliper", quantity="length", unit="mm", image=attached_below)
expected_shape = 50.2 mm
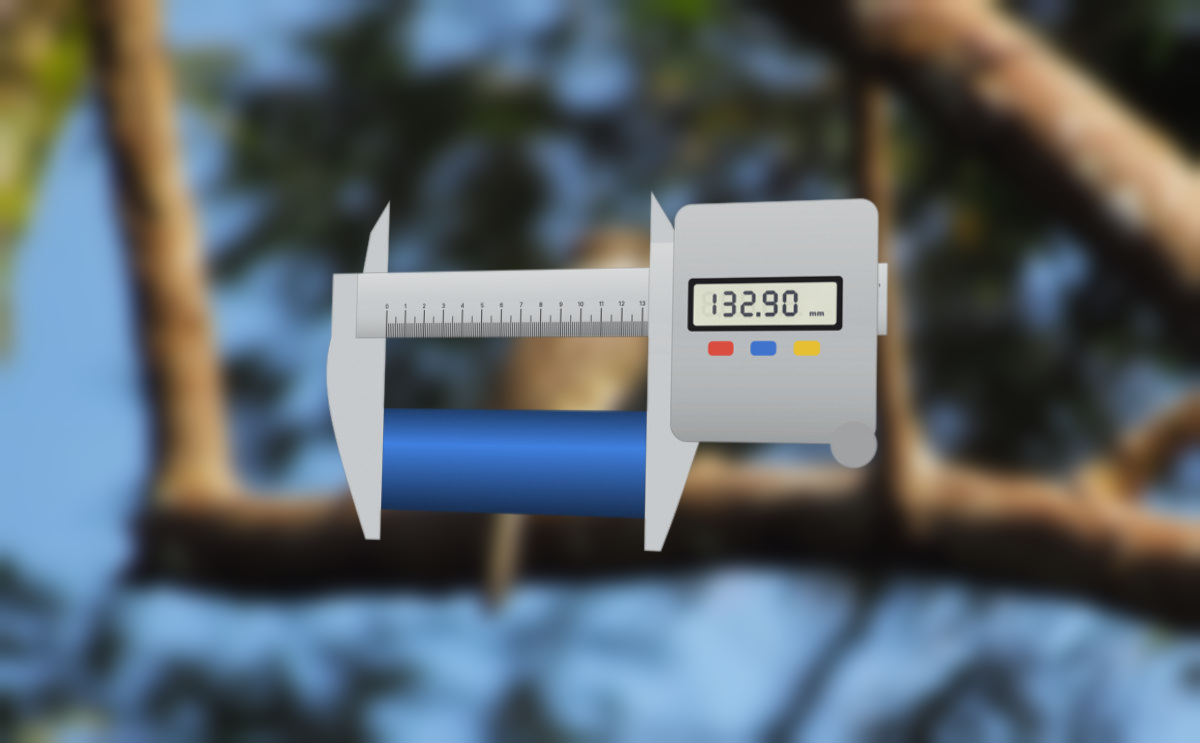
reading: 132.90 mm
